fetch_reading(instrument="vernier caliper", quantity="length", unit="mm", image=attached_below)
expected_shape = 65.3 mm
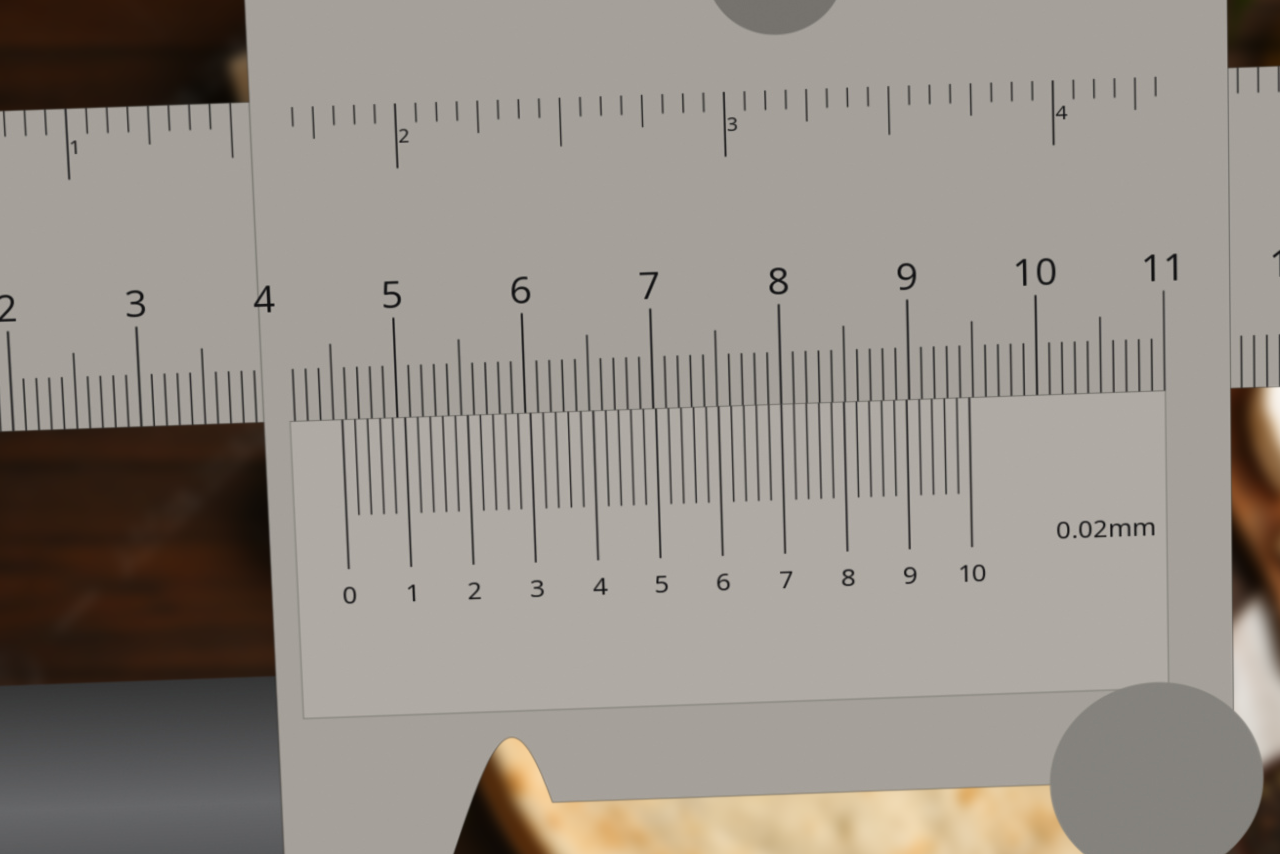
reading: 45.7 mm
